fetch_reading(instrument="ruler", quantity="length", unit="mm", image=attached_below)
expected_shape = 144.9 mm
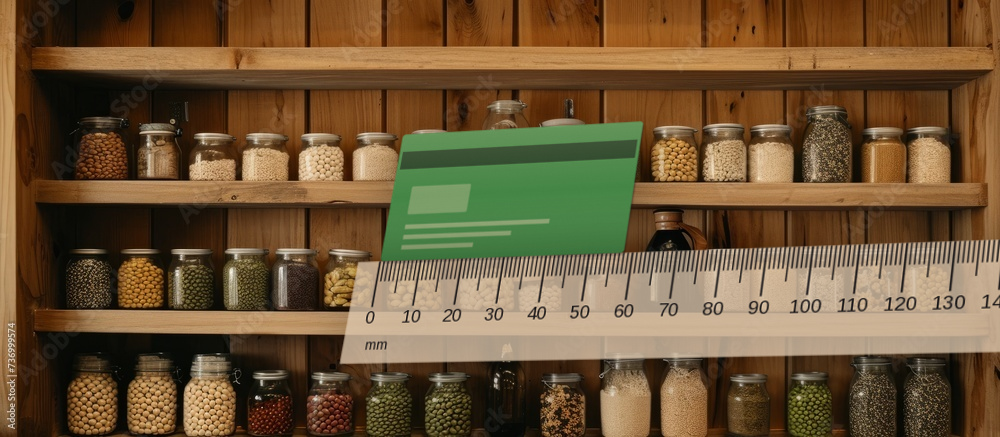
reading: 58 mm
